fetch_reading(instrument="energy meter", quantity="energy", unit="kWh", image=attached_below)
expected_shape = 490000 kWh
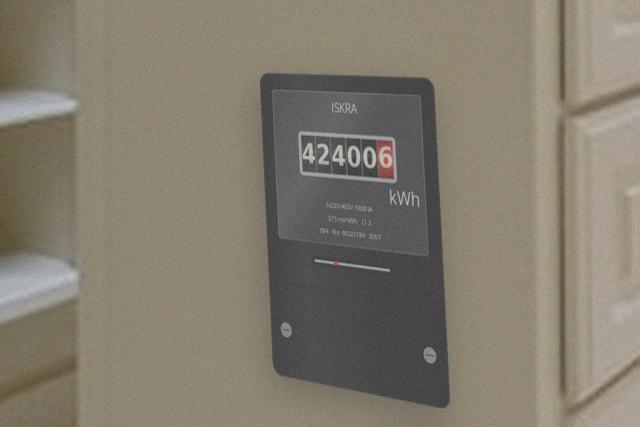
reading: 42400.6 kWh
